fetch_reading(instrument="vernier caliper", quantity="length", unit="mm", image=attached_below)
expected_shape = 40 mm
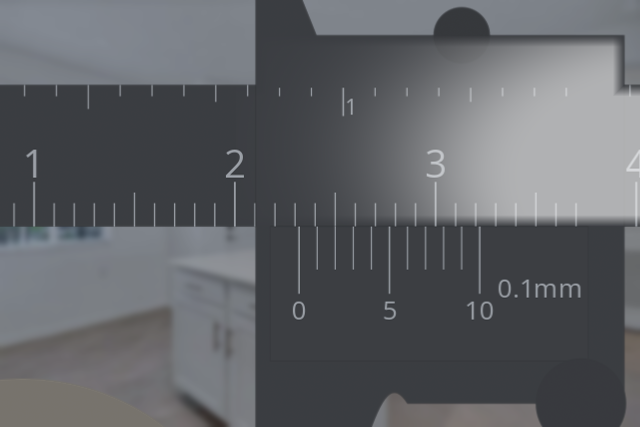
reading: 23.2 mm
